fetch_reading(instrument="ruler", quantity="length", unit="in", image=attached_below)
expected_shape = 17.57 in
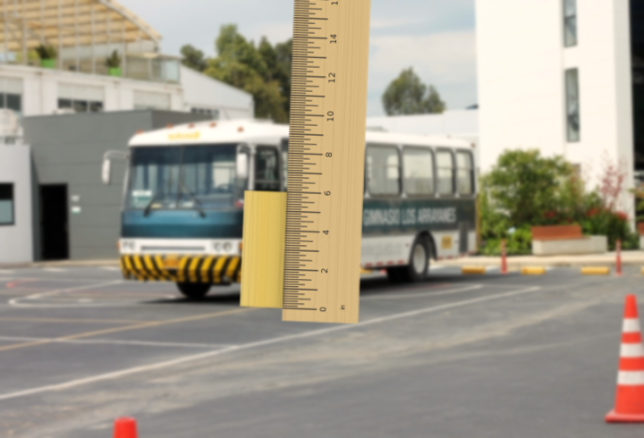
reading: 6 in
